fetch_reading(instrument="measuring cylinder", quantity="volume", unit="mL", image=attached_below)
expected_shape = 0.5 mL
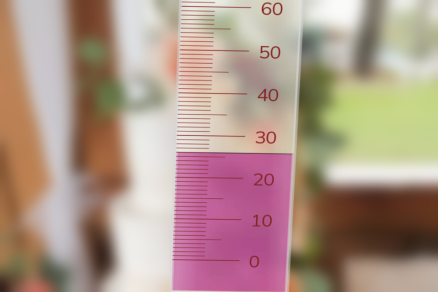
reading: 26 mL
